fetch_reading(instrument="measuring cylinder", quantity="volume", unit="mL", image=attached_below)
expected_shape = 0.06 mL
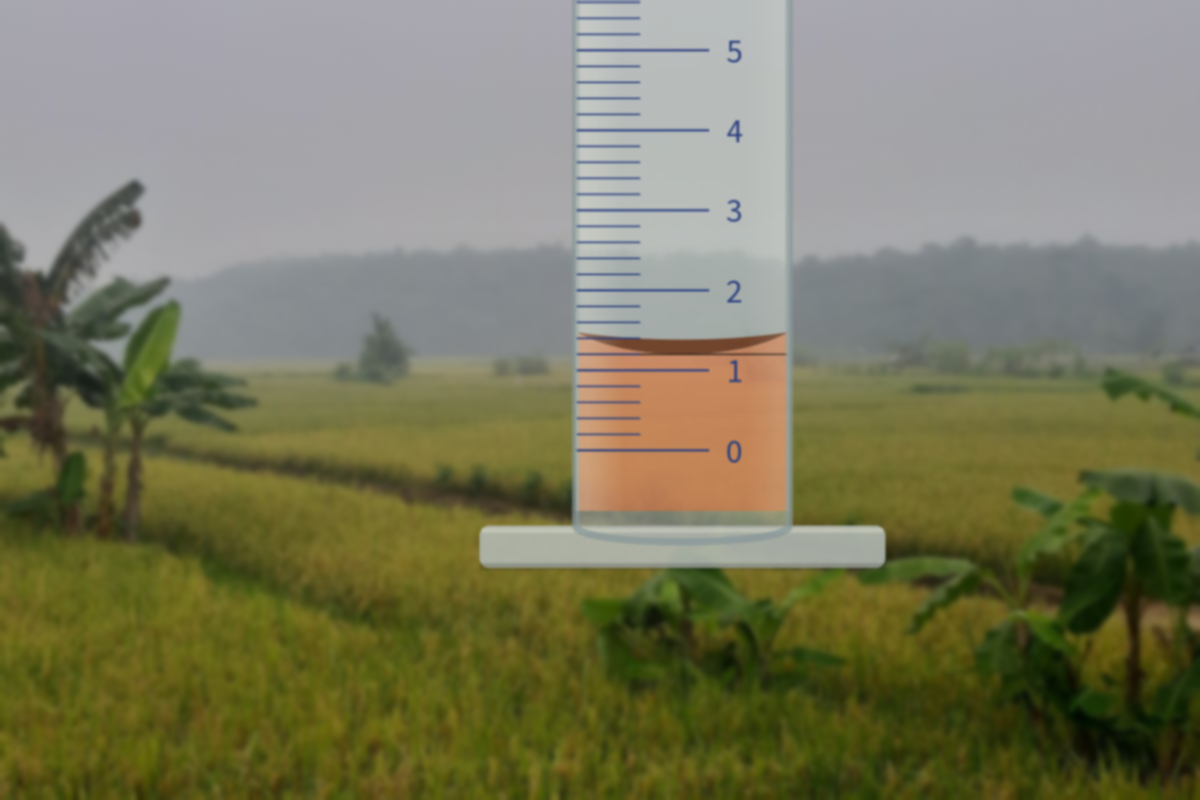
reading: 1.2 mL
